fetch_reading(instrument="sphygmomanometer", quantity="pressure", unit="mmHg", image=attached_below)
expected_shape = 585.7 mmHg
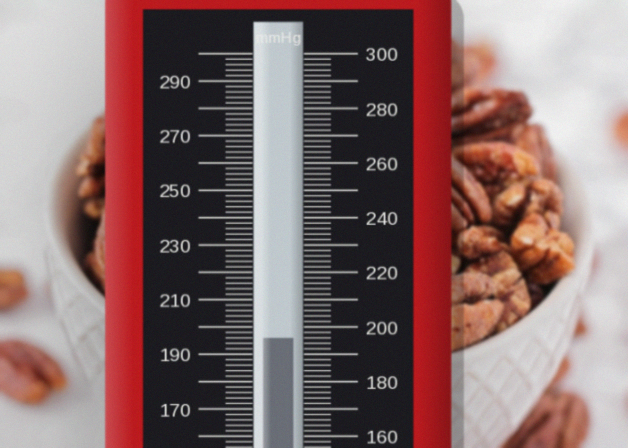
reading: 196 mmHg
